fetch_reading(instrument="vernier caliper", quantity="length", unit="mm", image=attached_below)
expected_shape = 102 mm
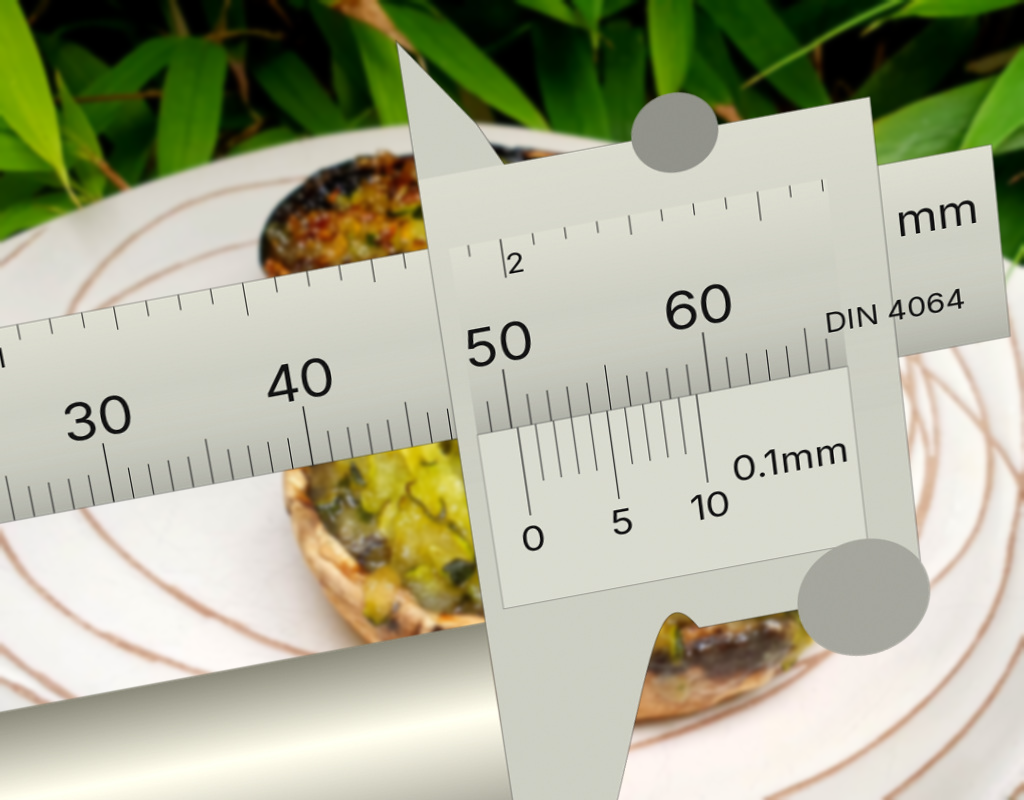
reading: 50.3 mm
